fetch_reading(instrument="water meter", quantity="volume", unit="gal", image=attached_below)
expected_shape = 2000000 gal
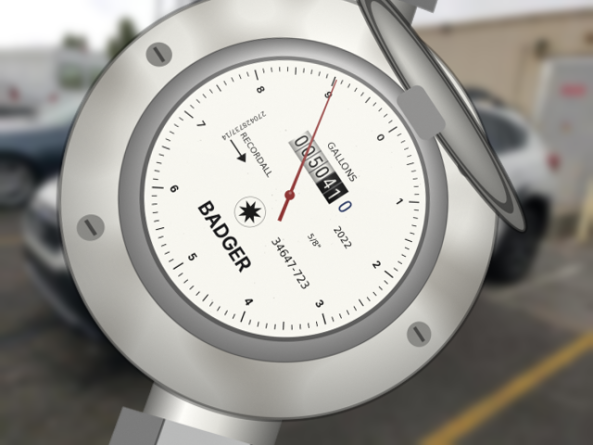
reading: 50409.0 gal
